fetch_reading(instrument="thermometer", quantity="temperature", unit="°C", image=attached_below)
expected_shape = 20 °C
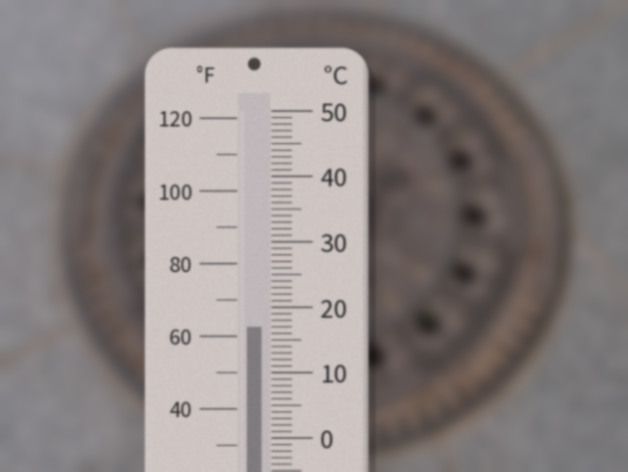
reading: 17 °C
